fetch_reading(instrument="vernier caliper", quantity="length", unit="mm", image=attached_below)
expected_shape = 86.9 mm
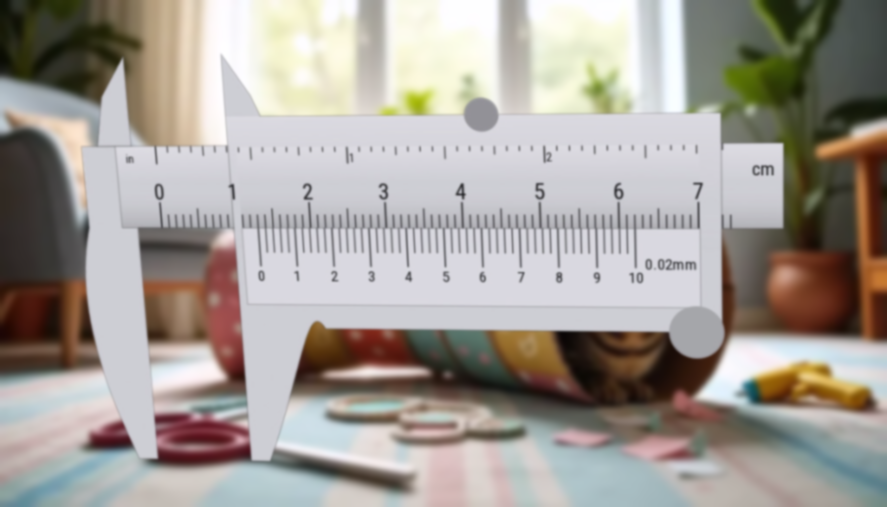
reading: 13.0 mm
